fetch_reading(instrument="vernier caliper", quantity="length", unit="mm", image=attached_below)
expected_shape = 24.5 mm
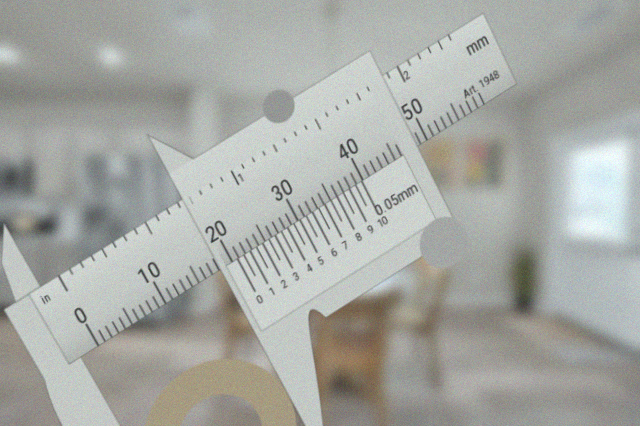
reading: 20.8 mm
